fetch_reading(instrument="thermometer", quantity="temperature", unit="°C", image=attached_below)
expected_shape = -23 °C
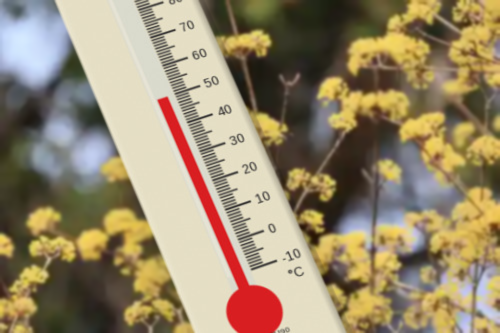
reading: 50 °C
